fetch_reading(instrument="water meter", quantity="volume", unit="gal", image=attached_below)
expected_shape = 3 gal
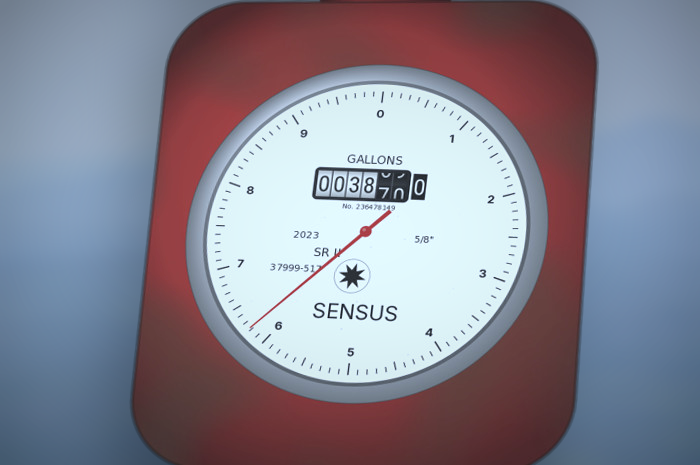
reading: 38696.2 gal
